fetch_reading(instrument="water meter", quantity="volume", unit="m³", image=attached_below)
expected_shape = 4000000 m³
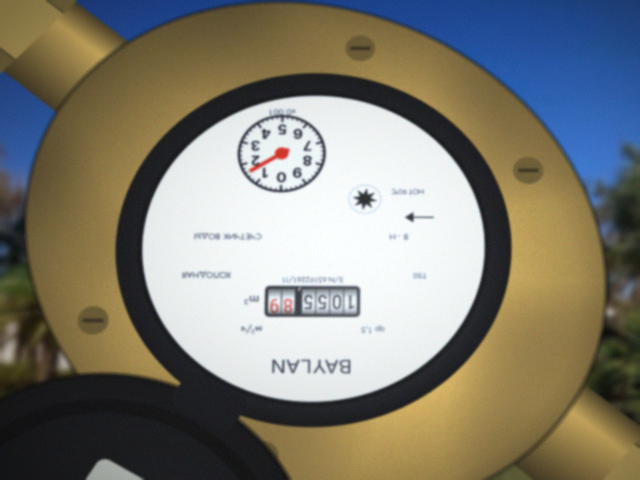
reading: 1055.891 m³
